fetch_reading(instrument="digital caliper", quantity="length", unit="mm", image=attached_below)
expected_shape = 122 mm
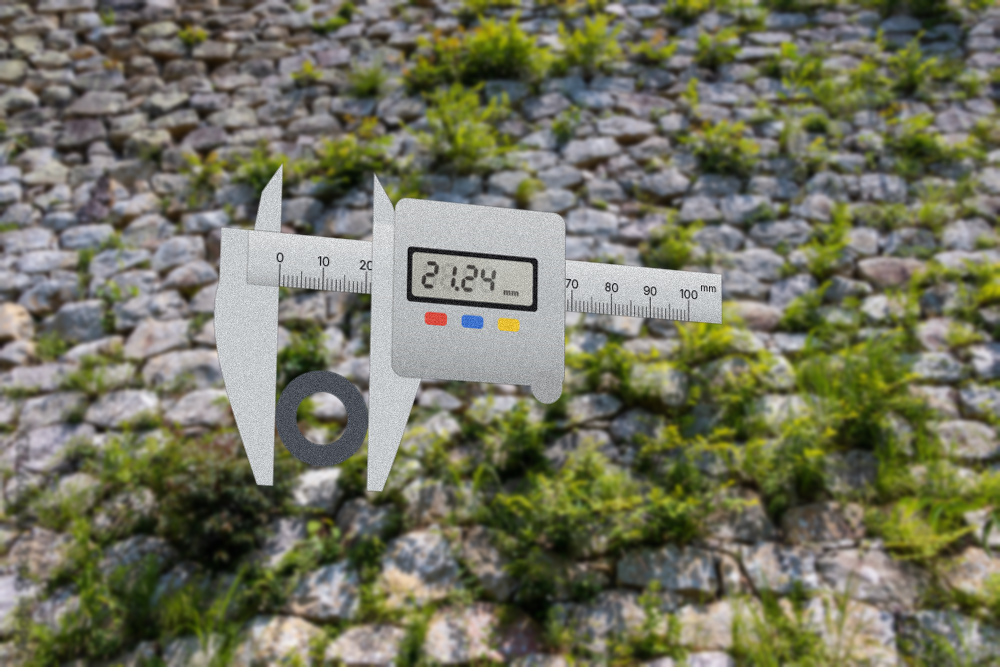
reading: 21.24 mm
